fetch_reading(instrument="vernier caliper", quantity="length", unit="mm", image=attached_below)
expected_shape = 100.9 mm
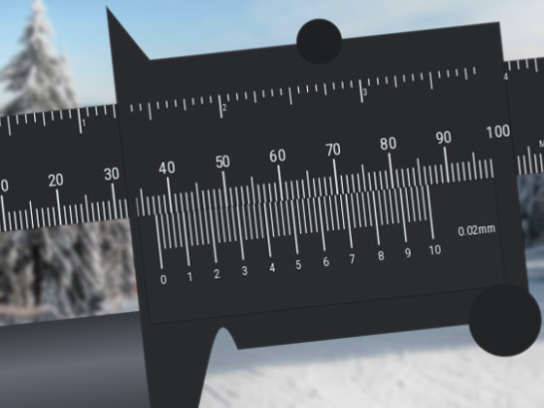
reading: 37.2 mm
